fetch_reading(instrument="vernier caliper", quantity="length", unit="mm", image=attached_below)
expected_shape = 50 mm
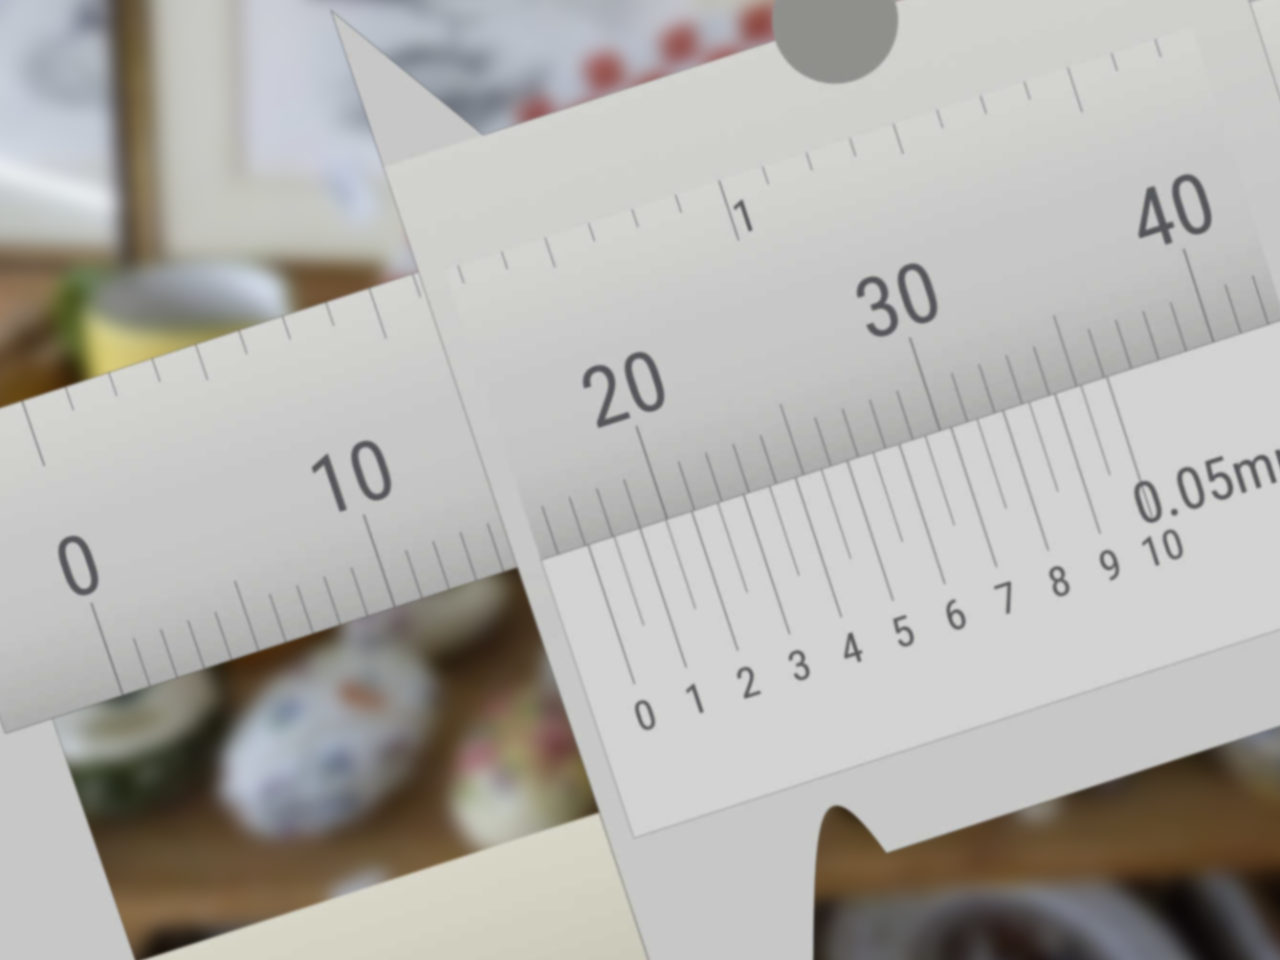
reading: 17.1 mm
